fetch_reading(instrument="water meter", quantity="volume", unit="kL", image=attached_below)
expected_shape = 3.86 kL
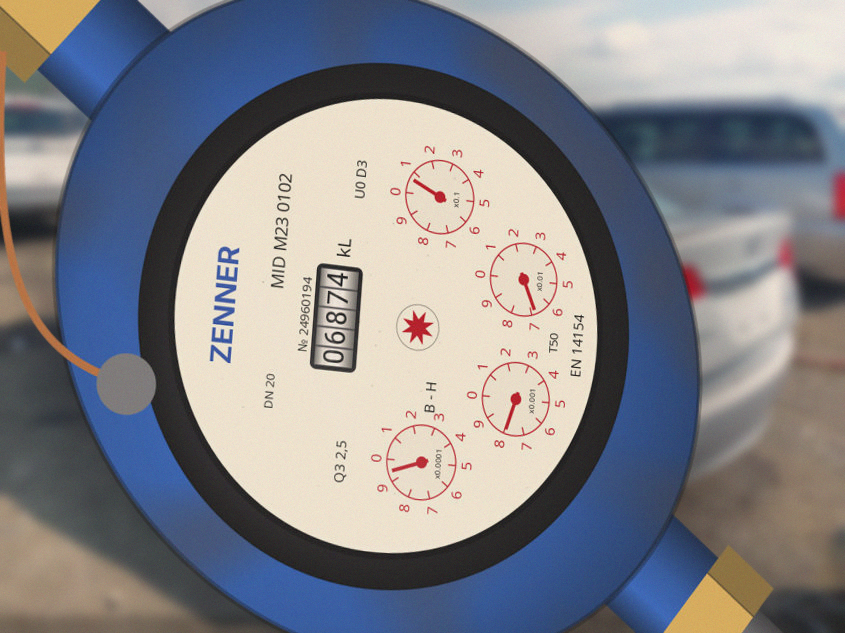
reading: 6874.0679 kL
